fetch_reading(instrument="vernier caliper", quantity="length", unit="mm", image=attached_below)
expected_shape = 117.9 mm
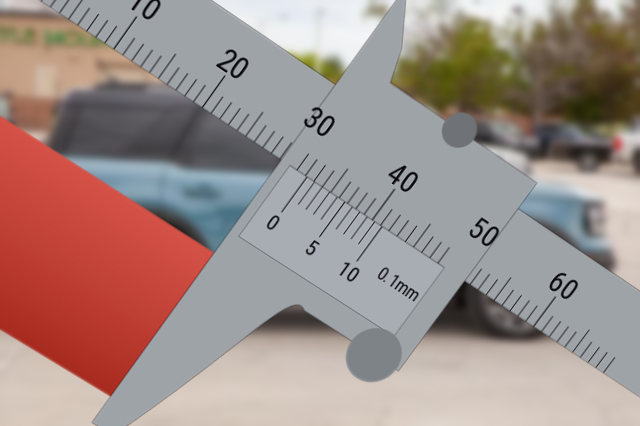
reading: 32.2 mm
